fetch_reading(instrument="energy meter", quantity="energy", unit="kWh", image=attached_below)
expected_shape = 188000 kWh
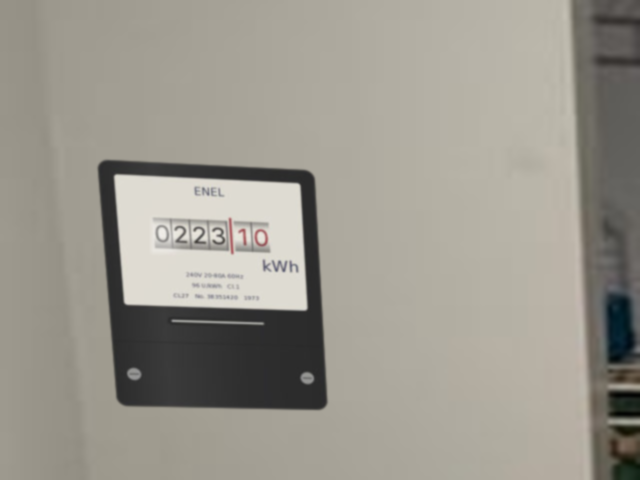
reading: 223.10 kWh
